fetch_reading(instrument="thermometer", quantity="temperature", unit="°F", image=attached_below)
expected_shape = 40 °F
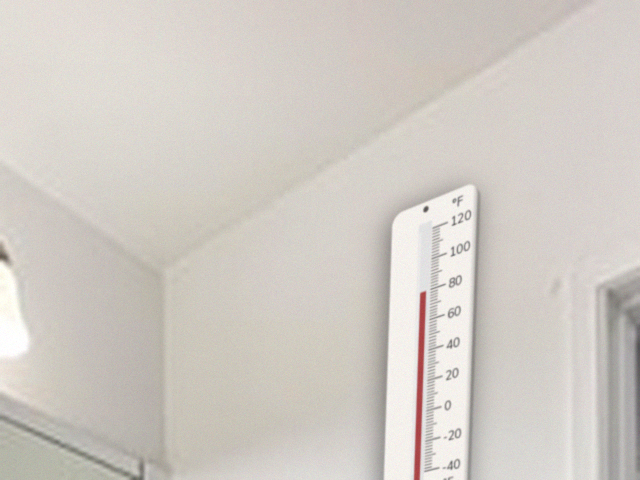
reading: 80 °F
